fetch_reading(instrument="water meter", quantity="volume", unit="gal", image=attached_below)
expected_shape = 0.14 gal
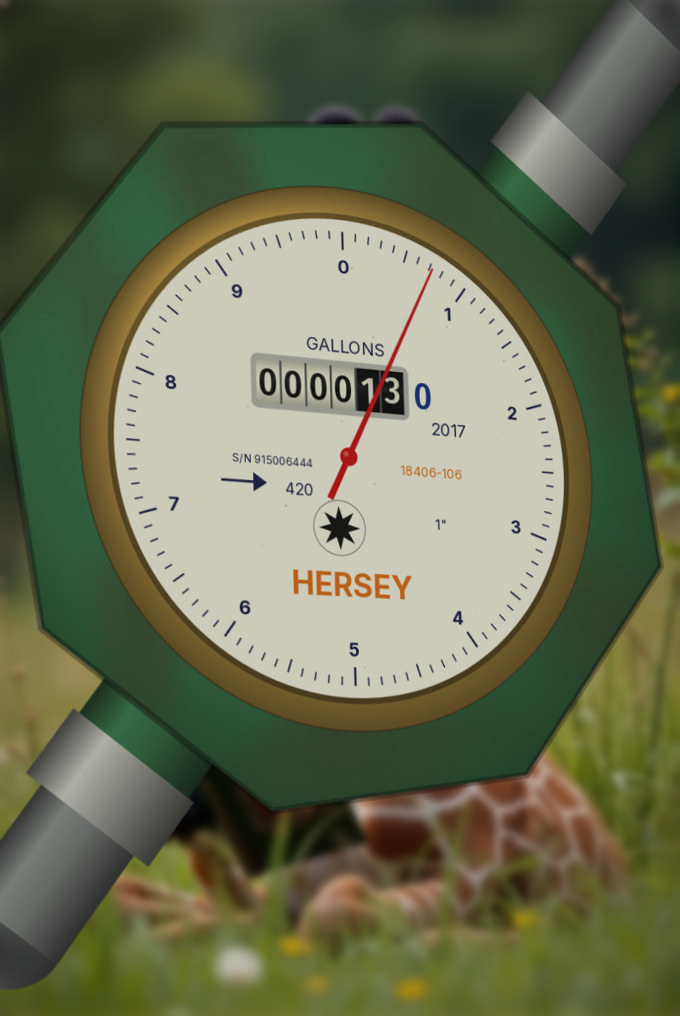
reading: 130.7 gal
